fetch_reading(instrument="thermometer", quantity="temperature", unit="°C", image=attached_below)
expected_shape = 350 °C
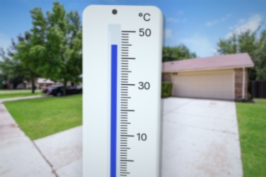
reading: 45 °C
